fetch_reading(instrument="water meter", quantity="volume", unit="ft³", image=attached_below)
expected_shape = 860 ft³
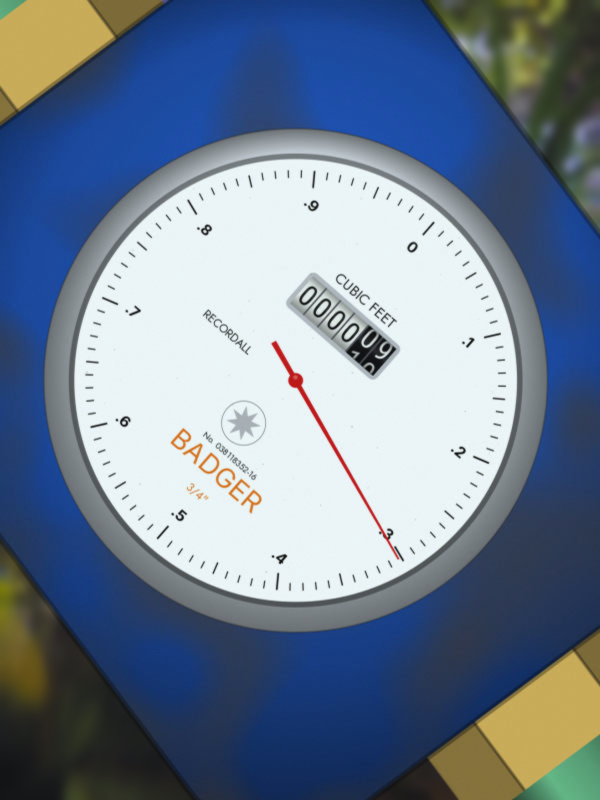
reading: 9.30 ft³
